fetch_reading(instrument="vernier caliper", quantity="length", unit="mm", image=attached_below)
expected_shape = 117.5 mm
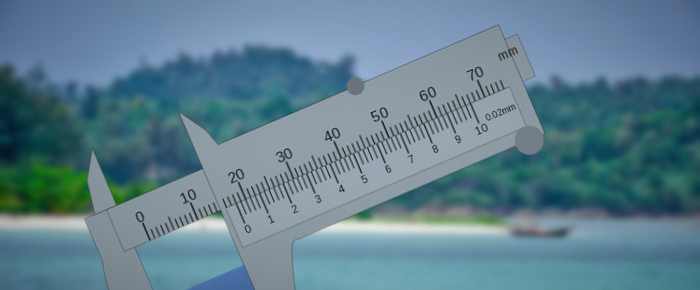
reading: 18.0 mm
